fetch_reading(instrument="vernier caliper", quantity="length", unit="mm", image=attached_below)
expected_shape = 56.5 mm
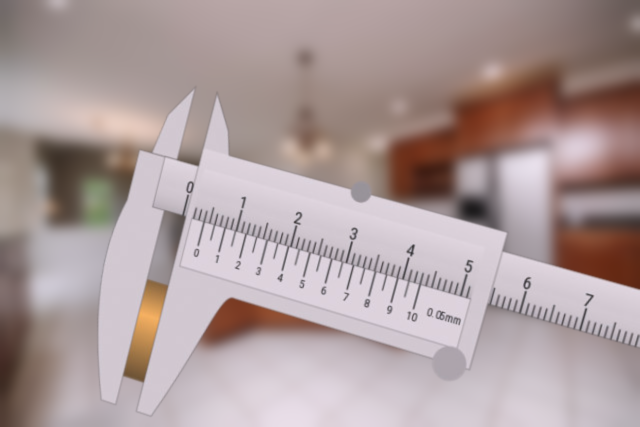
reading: 4.0 mm
